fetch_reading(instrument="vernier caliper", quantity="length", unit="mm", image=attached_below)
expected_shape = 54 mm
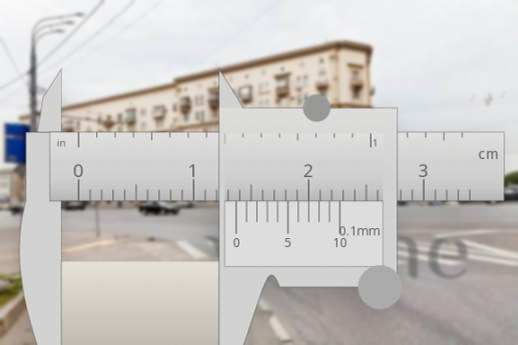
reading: 13.7 mm
